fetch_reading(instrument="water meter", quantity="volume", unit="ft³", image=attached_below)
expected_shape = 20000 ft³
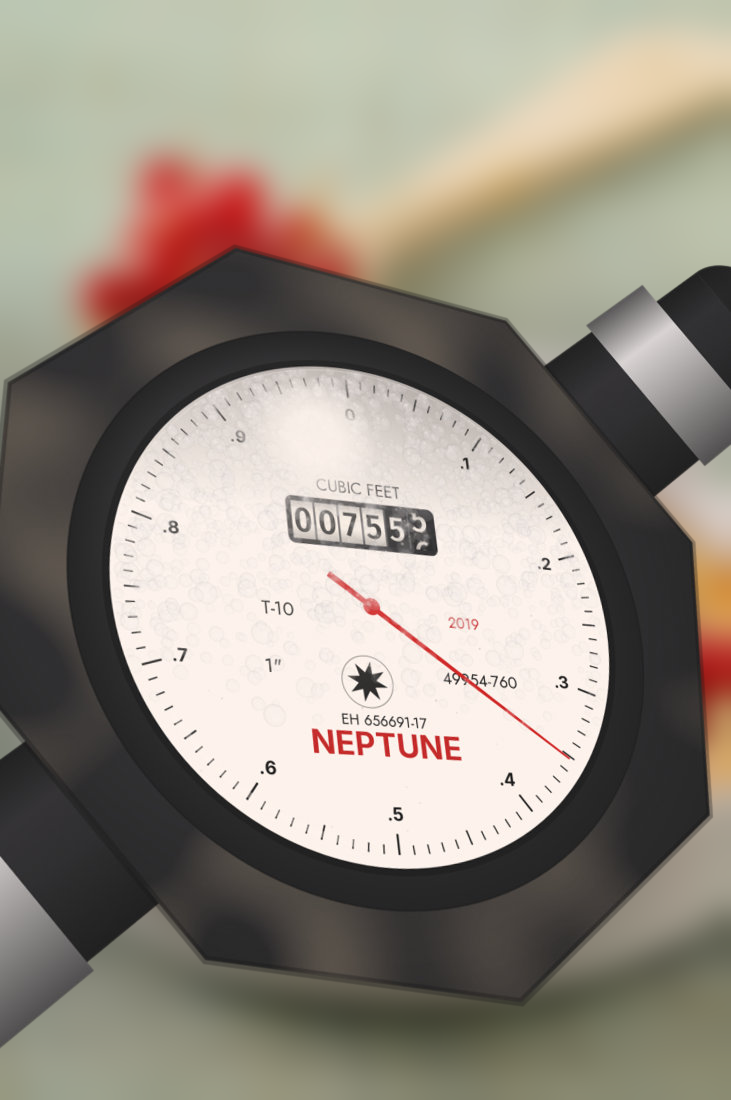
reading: 7555.35 ft³
